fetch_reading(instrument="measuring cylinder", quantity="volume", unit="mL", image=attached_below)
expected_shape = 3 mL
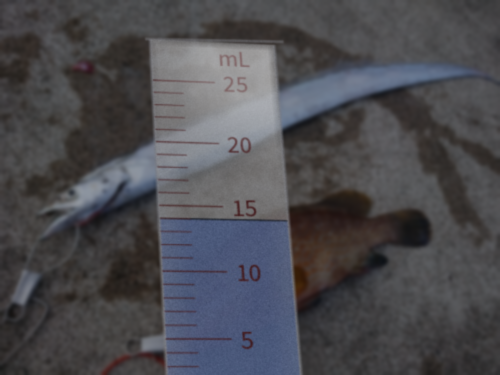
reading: 14 mL
